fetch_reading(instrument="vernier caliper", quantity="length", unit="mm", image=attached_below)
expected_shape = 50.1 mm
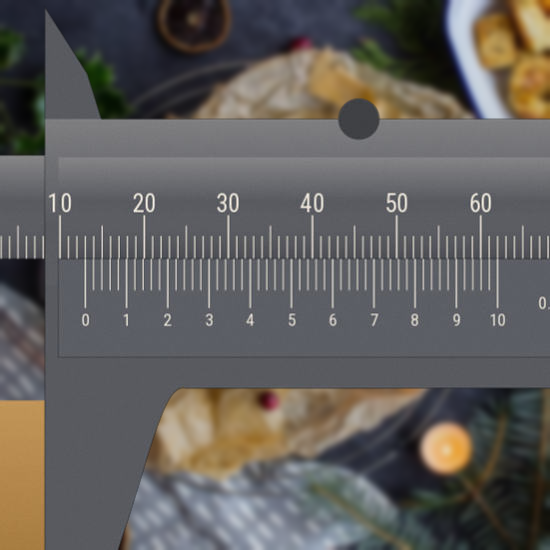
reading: 13.0 mm
